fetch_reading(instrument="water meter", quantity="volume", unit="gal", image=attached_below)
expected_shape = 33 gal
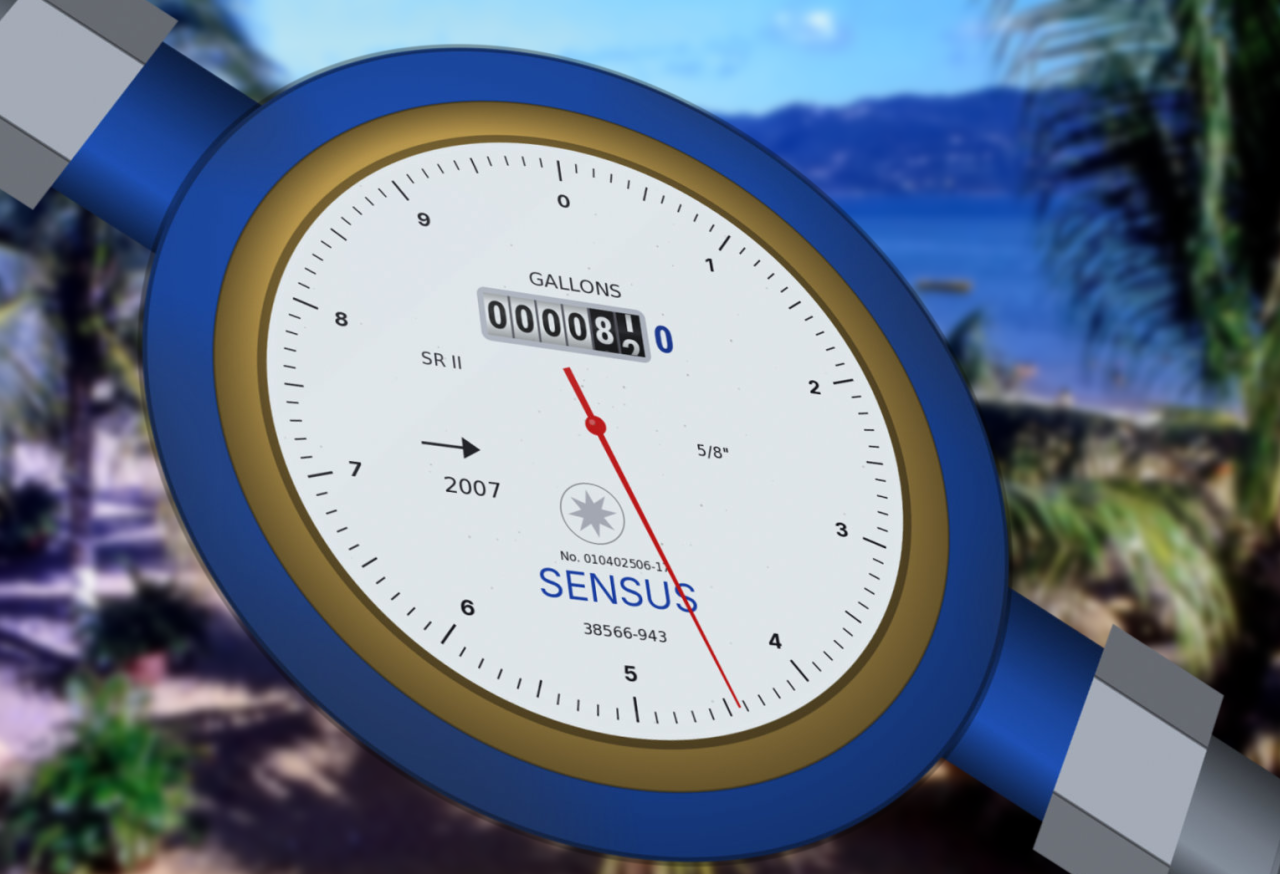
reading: 814.4 gal
